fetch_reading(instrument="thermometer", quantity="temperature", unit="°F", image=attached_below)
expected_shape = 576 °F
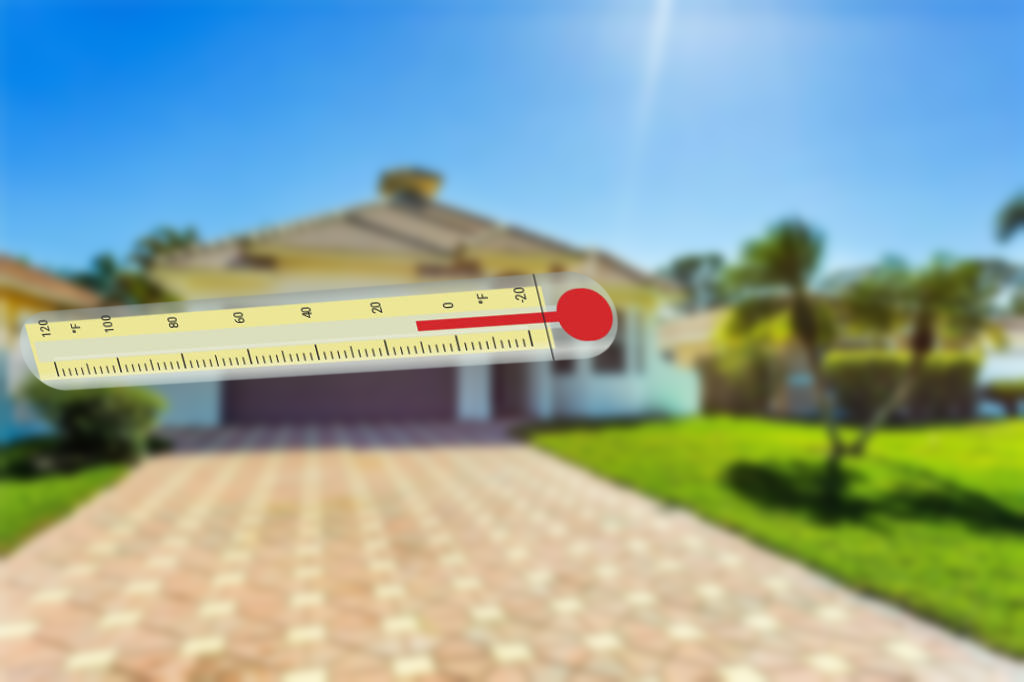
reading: 10 °F
